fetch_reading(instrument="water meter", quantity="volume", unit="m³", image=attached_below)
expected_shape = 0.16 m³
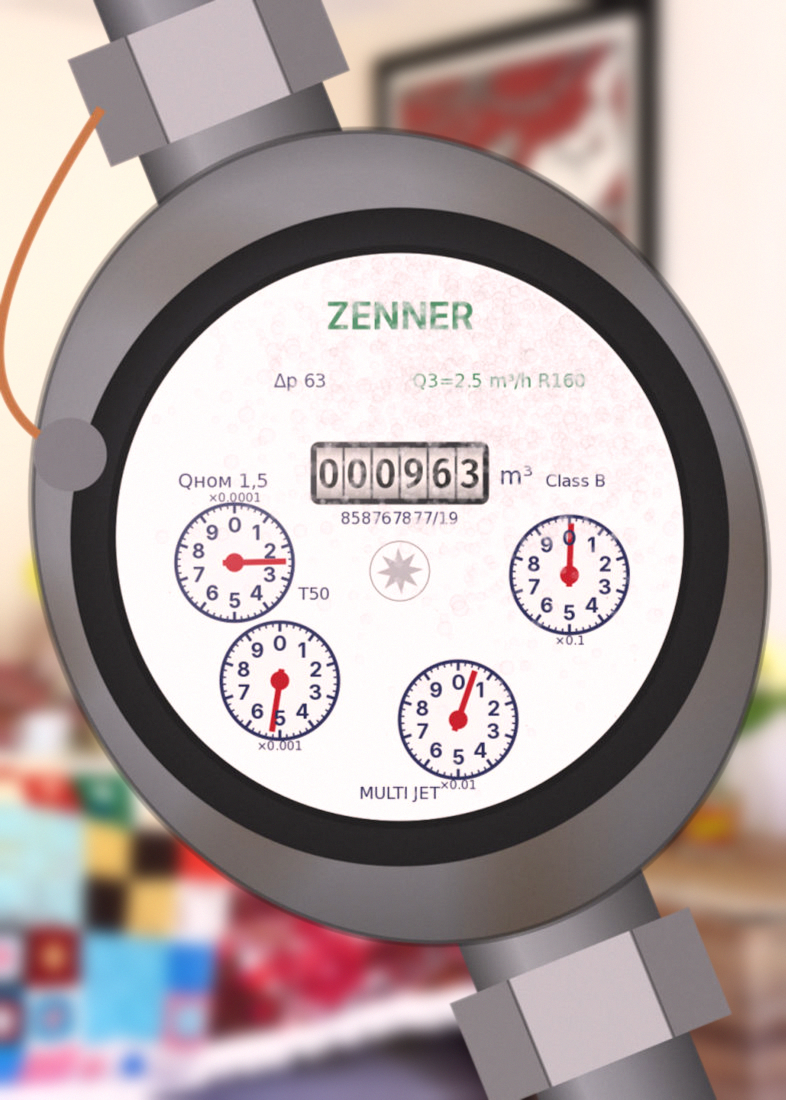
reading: 963.0052 m³
